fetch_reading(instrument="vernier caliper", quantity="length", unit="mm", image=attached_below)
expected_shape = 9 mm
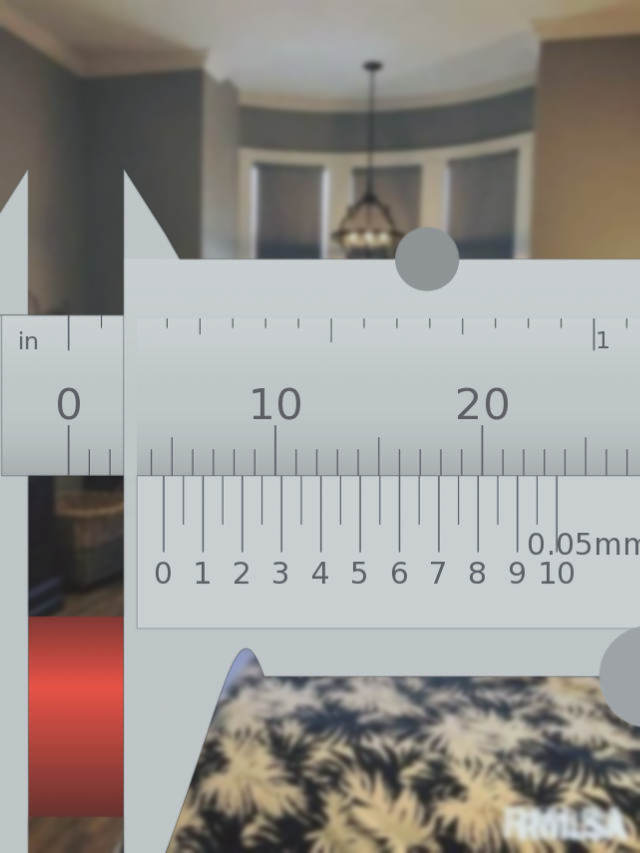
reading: 4.6 mm
